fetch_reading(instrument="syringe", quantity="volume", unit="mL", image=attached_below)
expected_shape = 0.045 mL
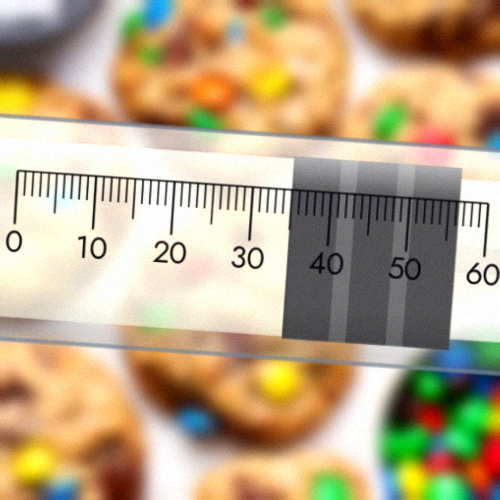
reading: 35 mL
